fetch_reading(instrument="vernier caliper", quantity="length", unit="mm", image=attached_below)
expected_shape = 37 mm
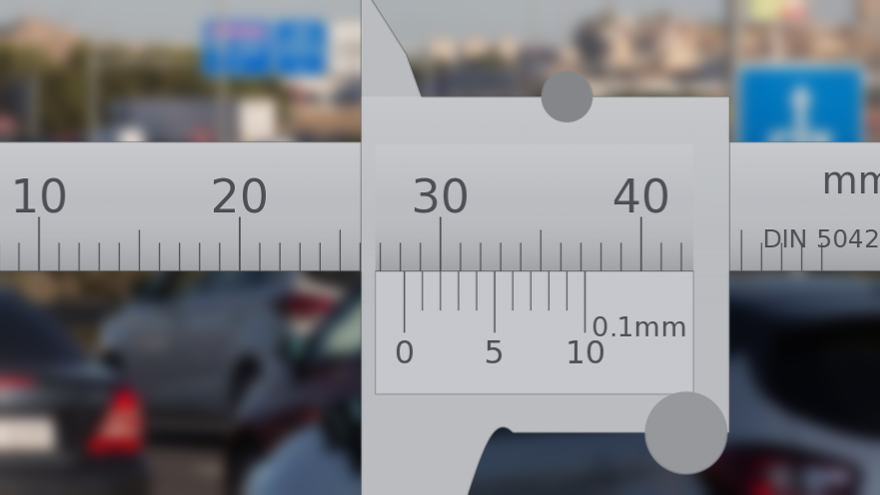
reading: 28.2 mm
